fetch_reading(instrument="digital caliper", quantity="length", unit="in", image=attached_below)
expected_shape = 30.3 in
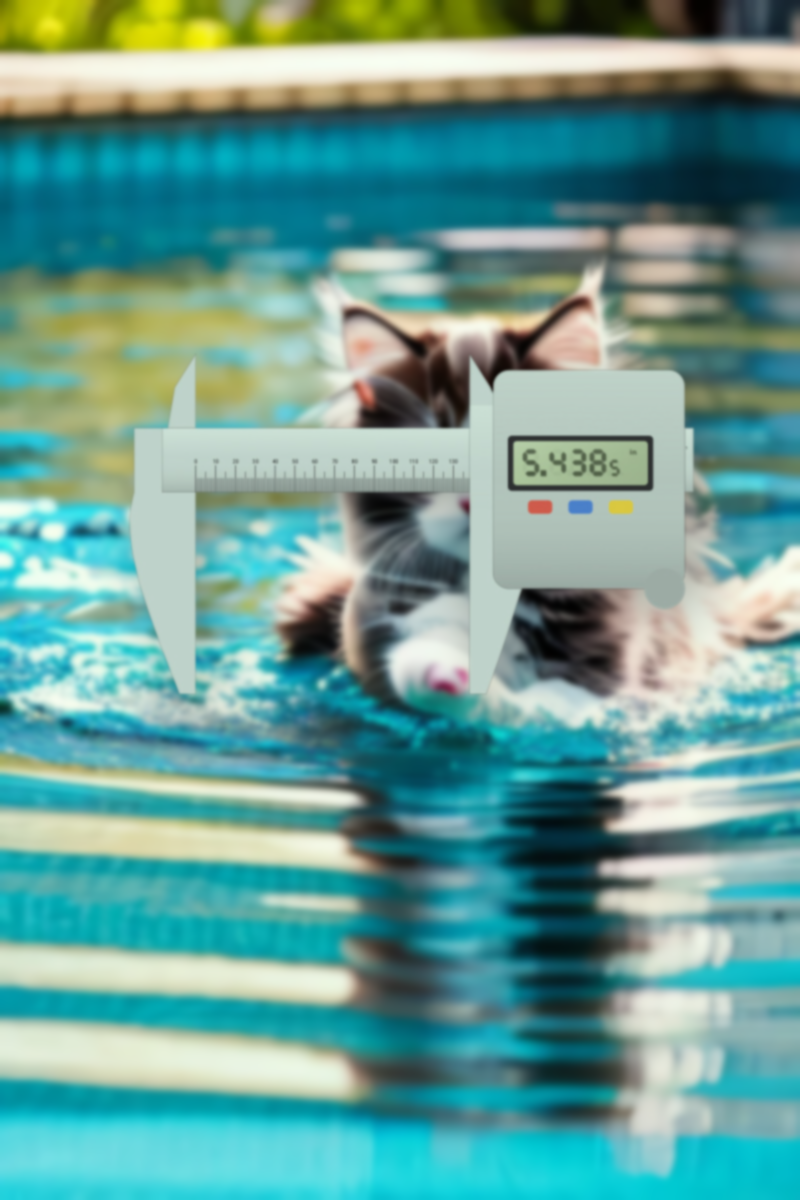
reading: 5.4385 in
